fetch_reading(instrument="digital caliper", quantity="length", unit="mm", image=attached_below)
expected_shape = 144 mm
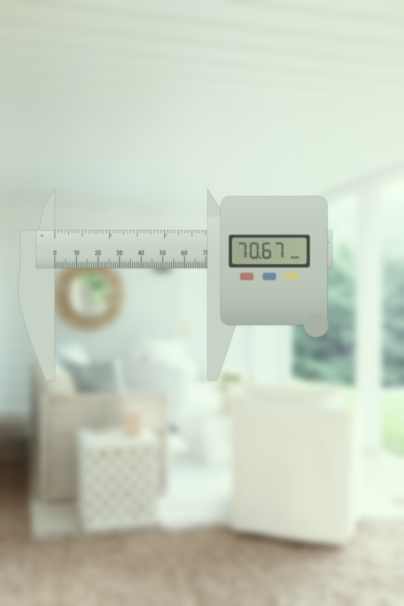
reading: 70.67 mm
